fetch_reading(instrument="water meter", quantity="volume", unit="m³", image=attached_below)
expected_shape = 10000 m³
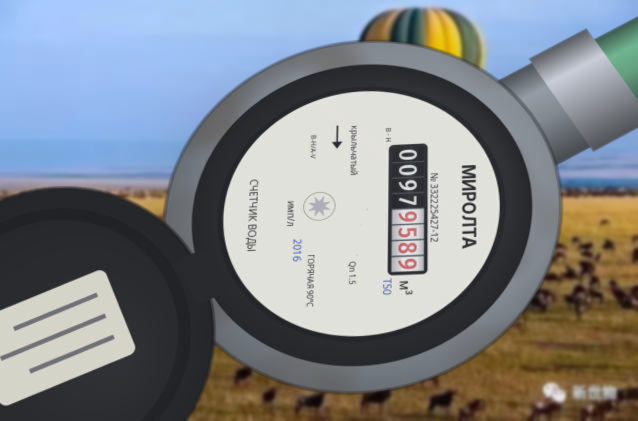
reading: 97.9589 m³
